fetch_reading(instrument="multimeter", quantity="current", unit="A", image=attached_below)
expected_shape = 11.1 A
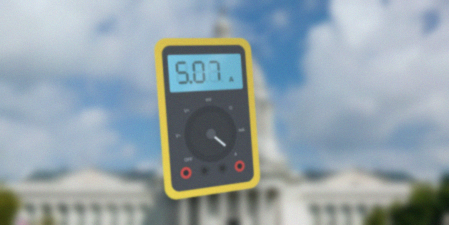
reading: 5.07 A
